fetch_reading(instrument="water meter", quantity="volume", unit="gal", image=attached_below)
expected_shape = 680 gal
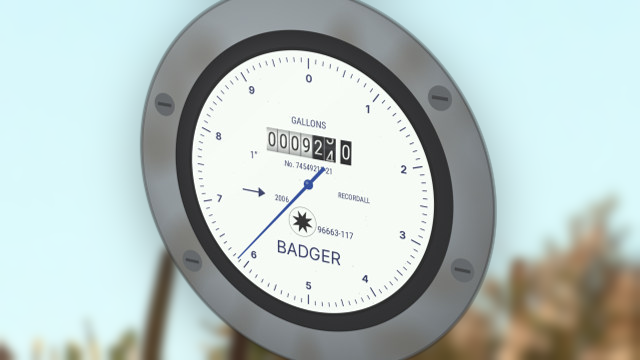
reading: 9236.1 gal
